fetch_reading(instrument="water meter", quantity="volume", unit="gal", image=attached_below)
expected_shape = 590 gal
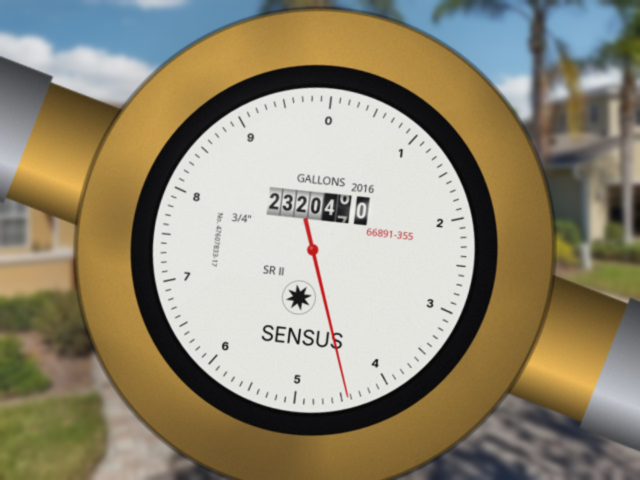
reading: 2320464.4 gal
